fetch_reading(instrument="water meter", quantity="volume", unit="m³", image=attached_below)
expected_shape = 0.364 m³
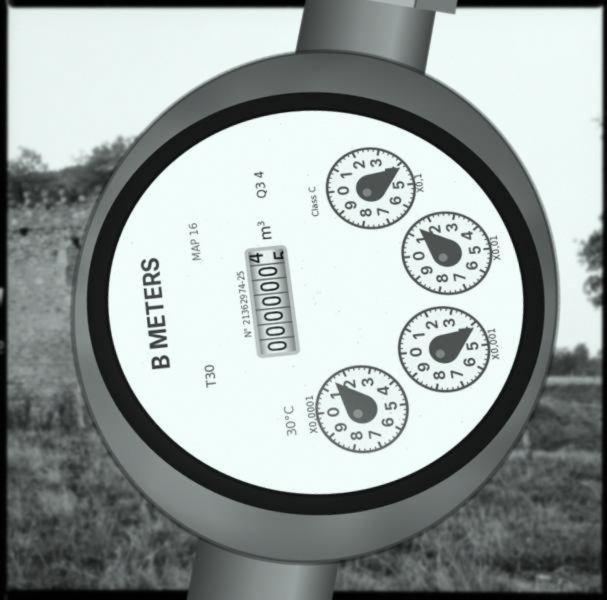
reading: 4.4141 m³
